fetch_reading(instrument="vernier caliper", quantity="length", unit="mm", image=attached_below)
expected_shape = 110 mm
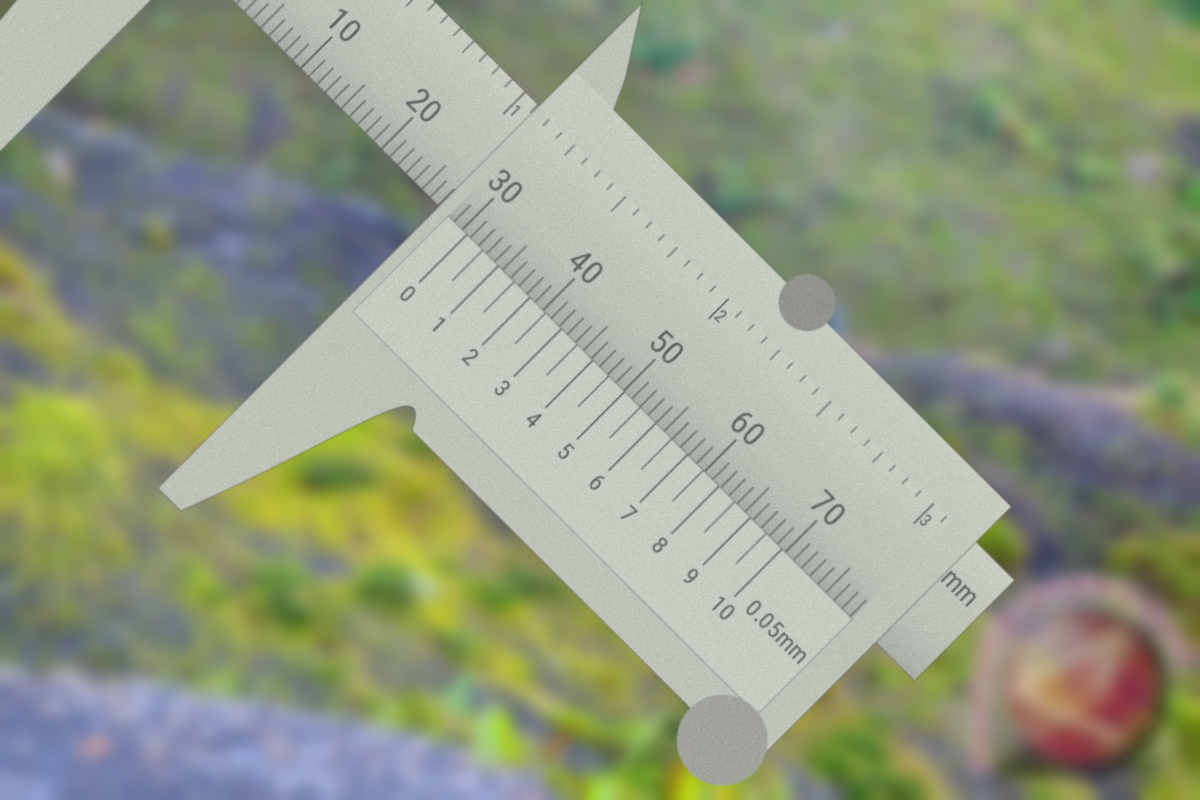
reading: 30.6 mm
